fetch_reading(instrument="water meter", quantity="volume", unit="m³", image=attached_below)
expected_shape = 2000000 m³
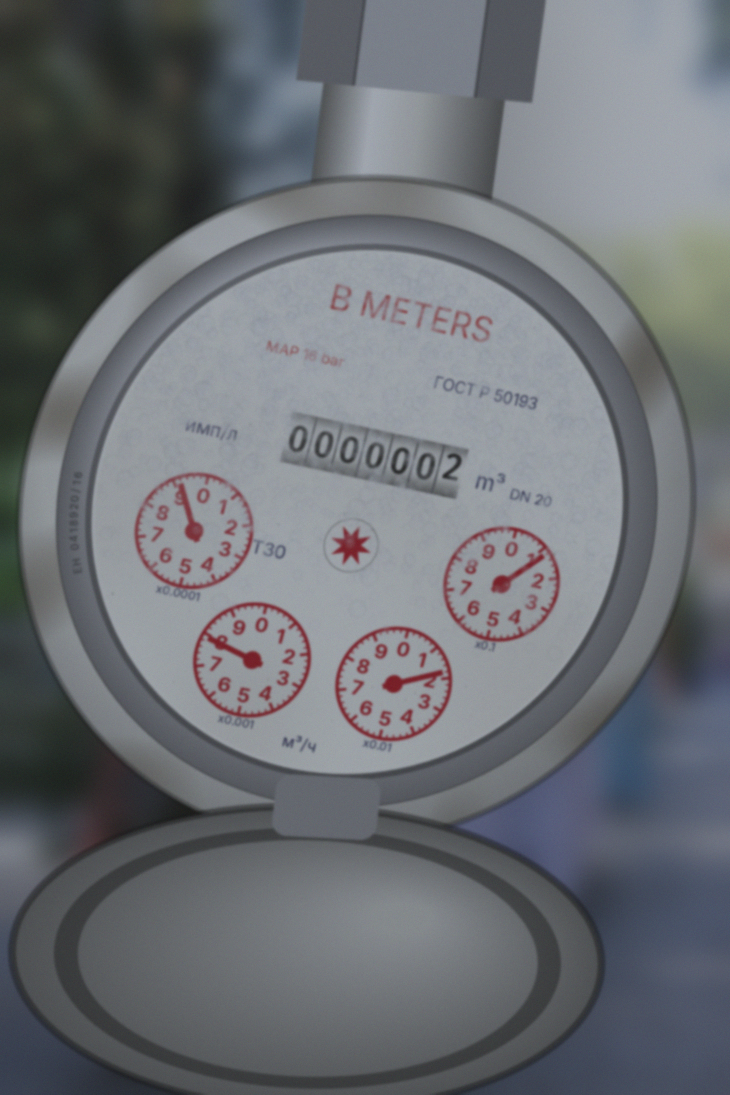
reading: 2.1179 m³
